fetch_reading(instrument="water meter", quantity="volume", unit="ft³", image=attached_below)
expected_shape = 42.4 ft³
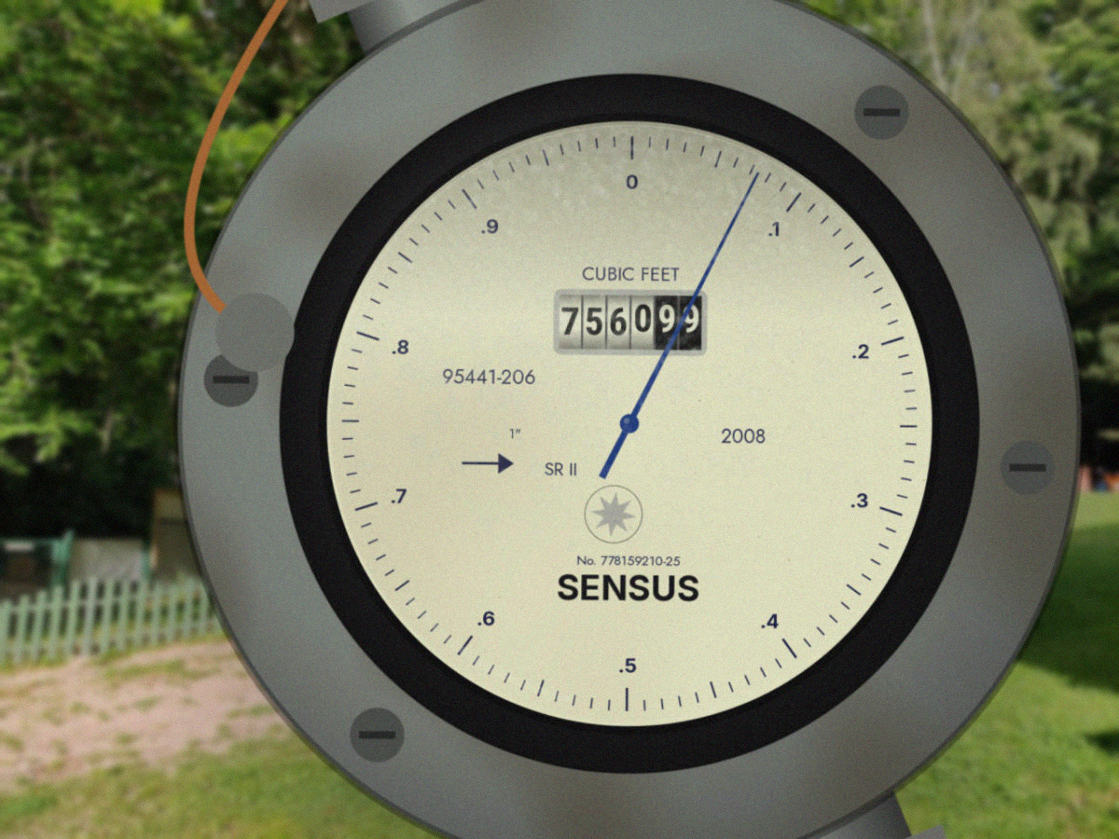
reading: 756099.07 ft³
